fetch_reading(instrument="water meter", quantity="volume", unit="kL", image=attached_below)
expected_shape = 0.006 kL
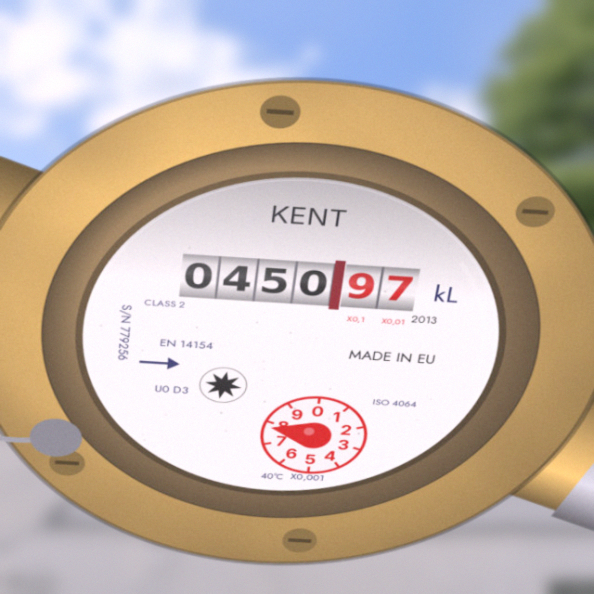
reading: 450.977 kL
